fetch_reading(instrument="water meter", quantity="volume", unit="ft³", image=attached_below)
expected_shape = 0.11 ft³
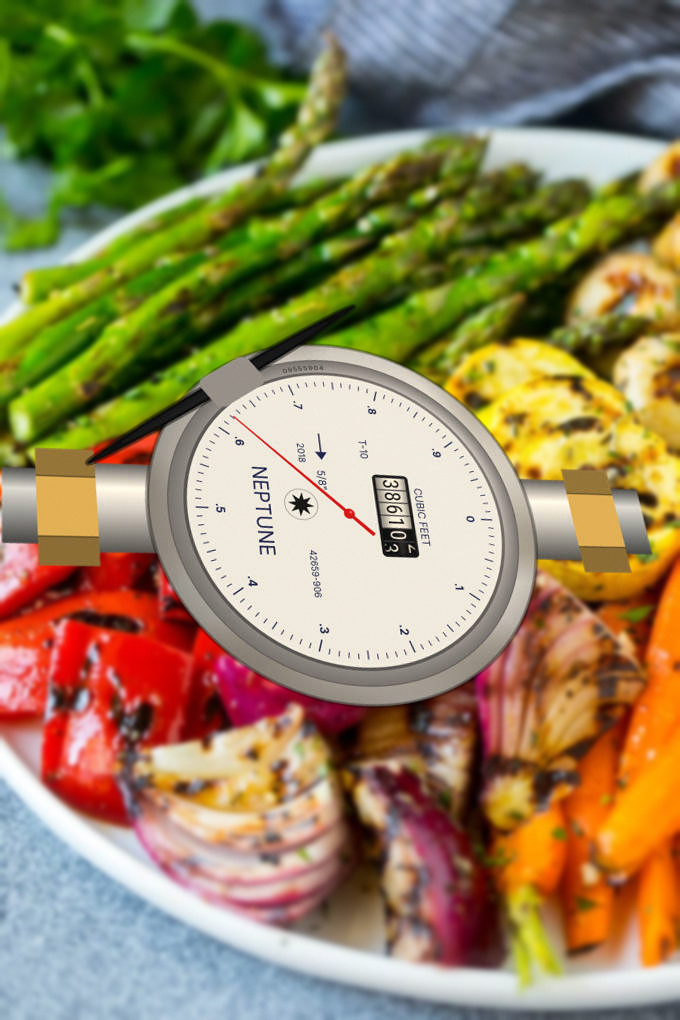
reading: 386102.62 ft³
